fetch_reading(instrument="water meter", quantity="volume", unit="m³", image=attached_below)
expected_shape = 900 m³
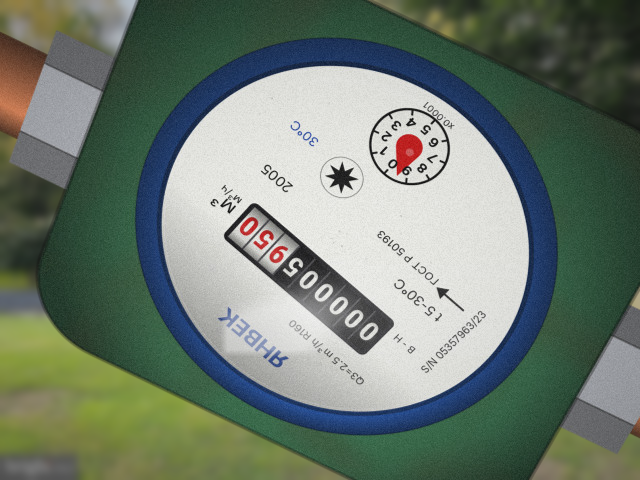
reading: 5.9499 m³
